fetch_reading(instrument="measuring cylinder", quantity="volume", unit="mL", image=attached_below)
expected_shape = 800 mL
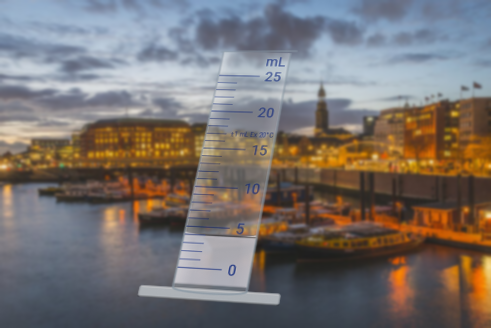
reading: 4 mL
